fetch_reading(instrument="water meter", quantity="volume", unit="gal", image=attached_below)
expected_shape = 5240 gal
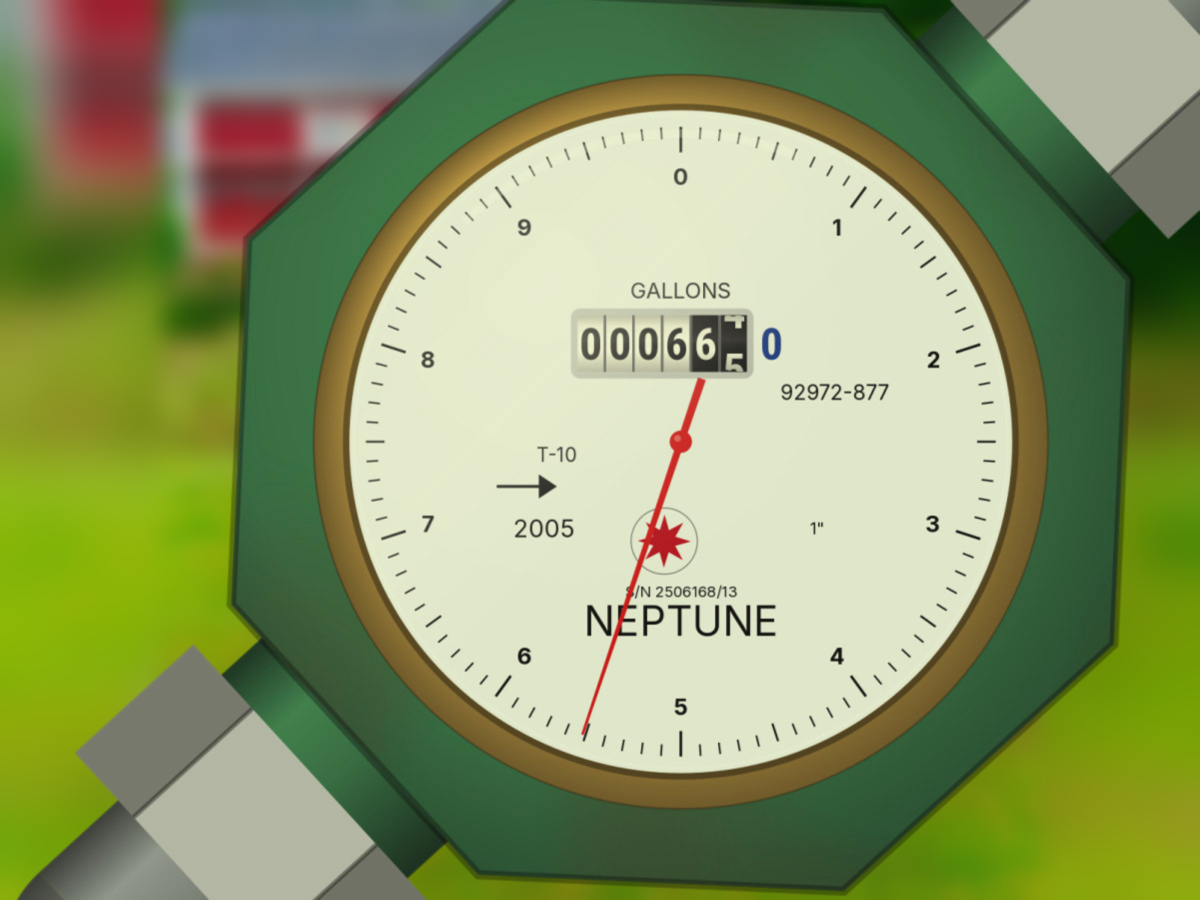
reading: 6645.5 gal
